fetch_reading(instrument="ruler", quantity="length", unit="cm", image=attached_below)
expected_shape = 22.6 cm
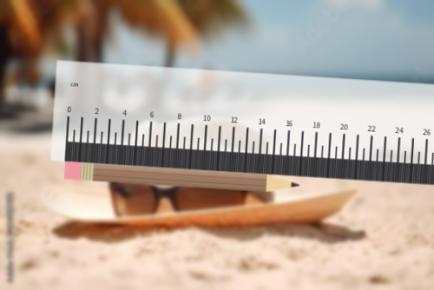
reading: 17 cm
